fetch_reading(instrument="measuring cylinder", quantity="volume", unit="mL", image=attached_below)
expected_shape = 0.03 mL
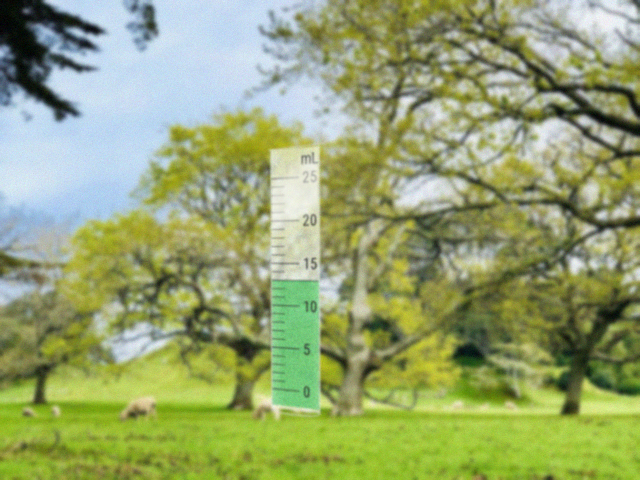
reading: 13 mL
